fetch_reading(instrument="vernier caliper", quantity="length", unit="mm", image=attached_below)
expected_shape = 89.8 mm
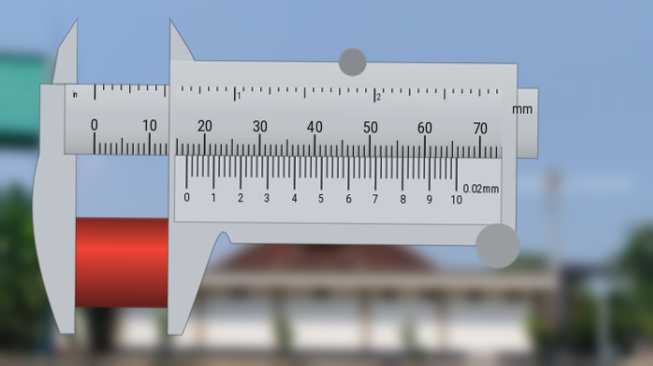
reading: 16.8 mm
